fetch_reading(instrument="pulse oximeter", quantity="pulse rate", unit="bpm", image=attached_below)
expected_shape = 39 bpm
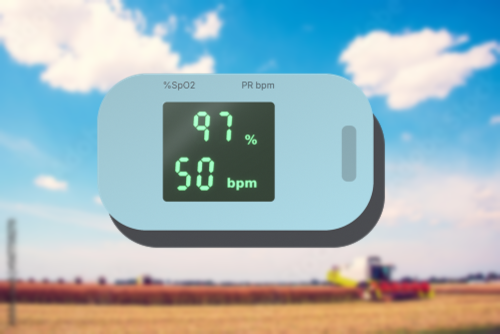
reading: 50 bpm
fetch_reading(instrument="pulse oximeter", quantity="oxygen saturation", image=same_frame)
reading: 97 %
